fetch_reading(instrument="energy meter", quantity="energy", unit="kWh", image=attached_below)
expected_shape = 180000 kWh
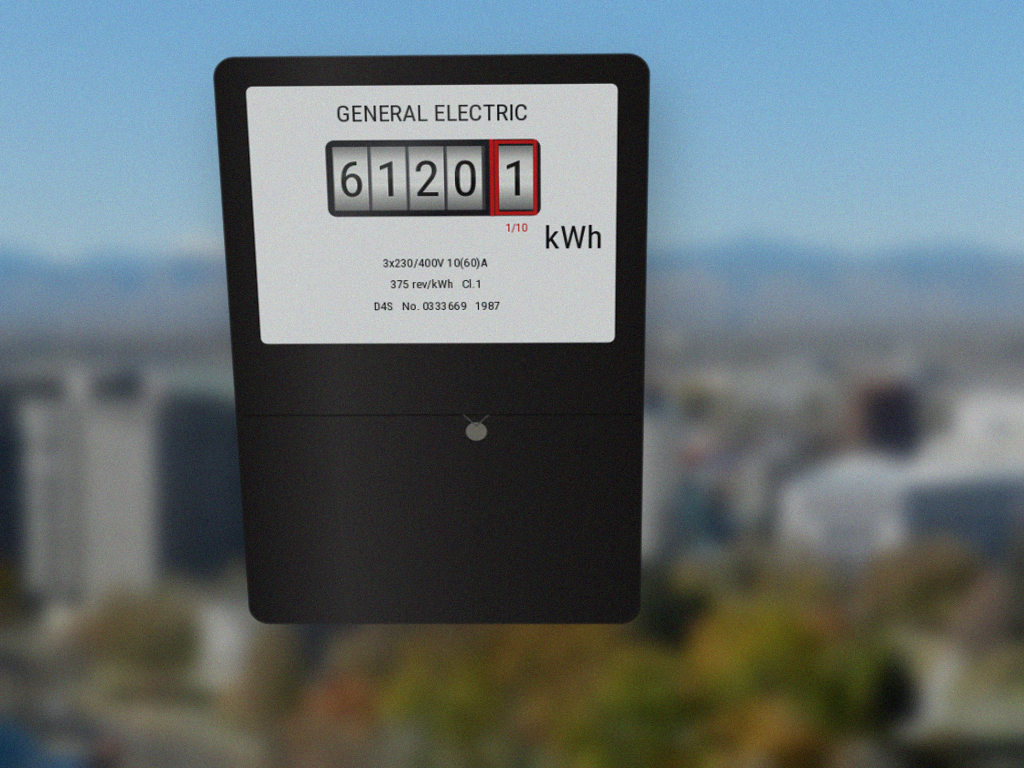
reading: 6120.1 kWh
